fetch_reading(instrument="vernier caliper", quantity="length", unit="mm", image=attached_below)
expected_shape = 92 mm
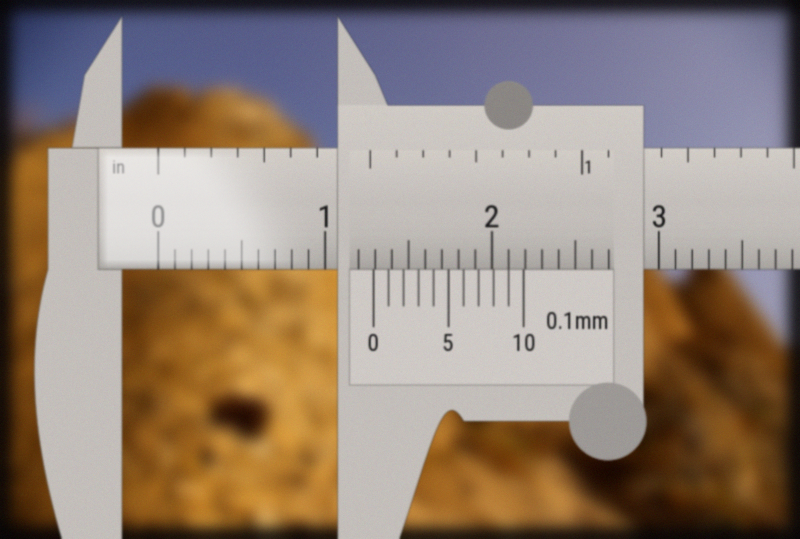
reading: 12.9 mm
